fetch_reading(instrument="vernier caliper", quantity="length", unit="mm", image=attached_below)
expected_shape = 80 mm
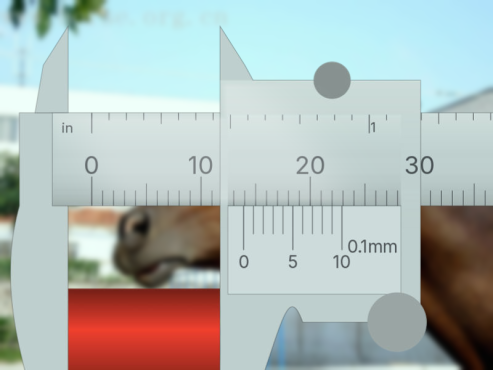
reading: 13.9 mm
